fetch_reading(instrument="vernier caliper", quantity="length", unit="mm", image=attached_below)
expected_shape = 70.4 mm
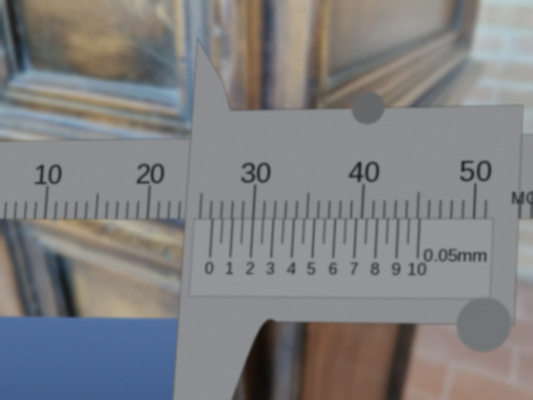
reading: 26.2 mm
